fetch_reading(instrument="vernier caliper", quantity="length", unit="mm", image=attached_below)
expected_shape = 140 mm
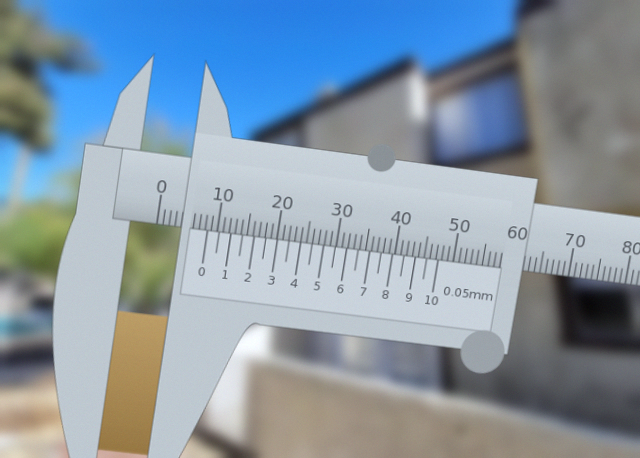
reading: 8.4 mm
